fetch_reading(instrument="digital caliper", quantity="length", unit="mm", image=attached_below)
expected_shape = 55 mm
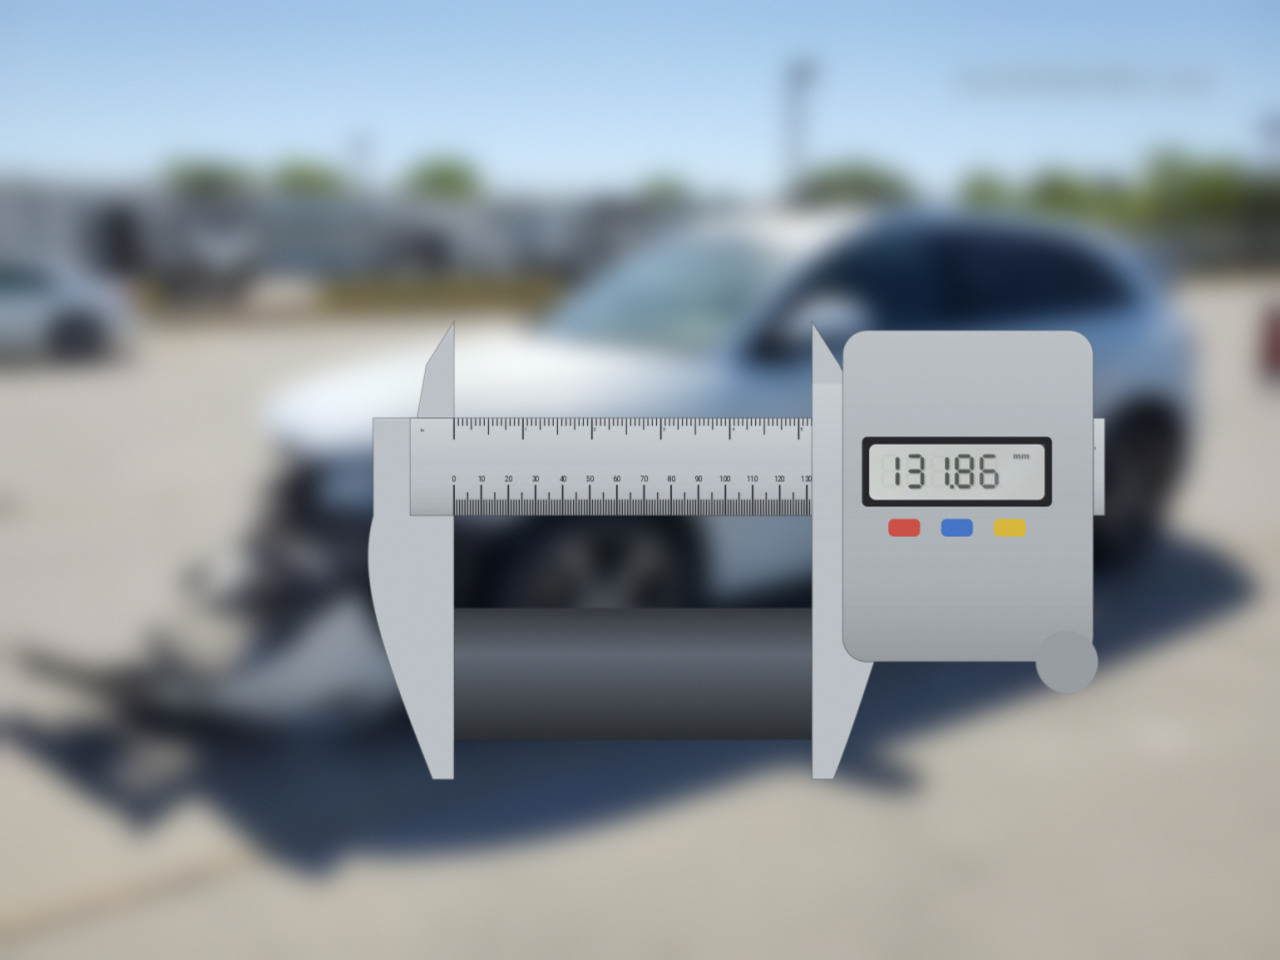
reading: 131.86 mm
